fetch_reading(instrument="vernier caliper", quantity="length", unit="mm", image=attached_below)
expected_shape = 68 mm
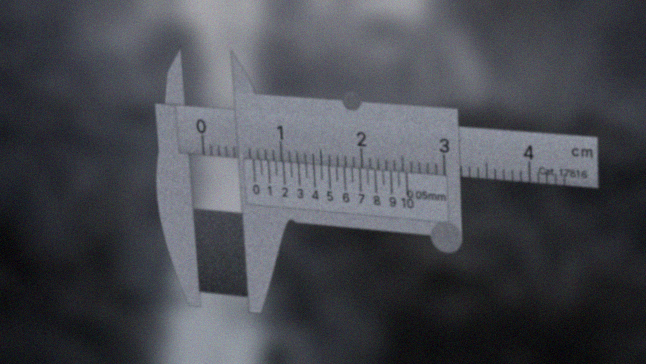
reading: 6.4 mm
